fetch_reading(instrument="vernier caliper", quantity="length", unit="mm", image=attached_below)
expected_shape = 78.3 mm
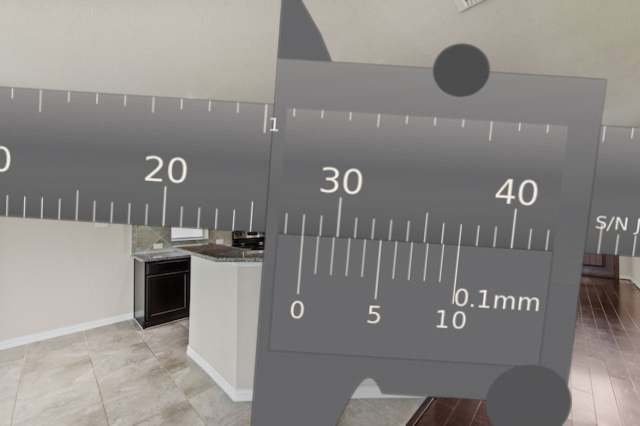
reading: 28.0 mm
